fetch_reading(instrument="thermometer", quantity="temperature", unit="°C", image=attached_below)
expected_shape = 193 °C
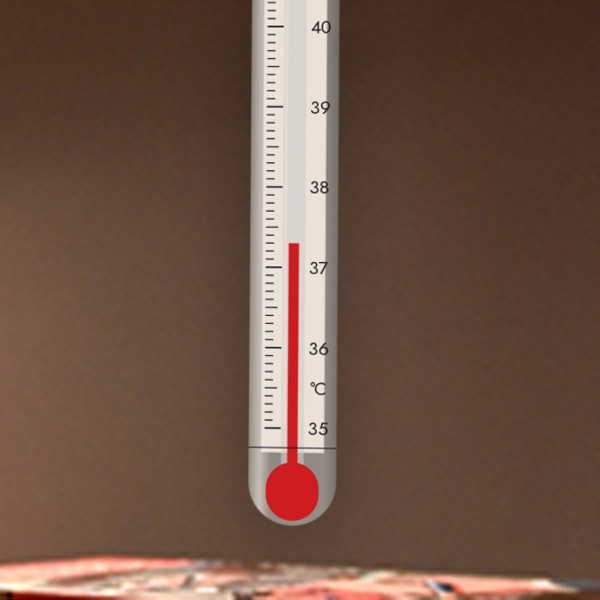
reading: 37.3 °C
